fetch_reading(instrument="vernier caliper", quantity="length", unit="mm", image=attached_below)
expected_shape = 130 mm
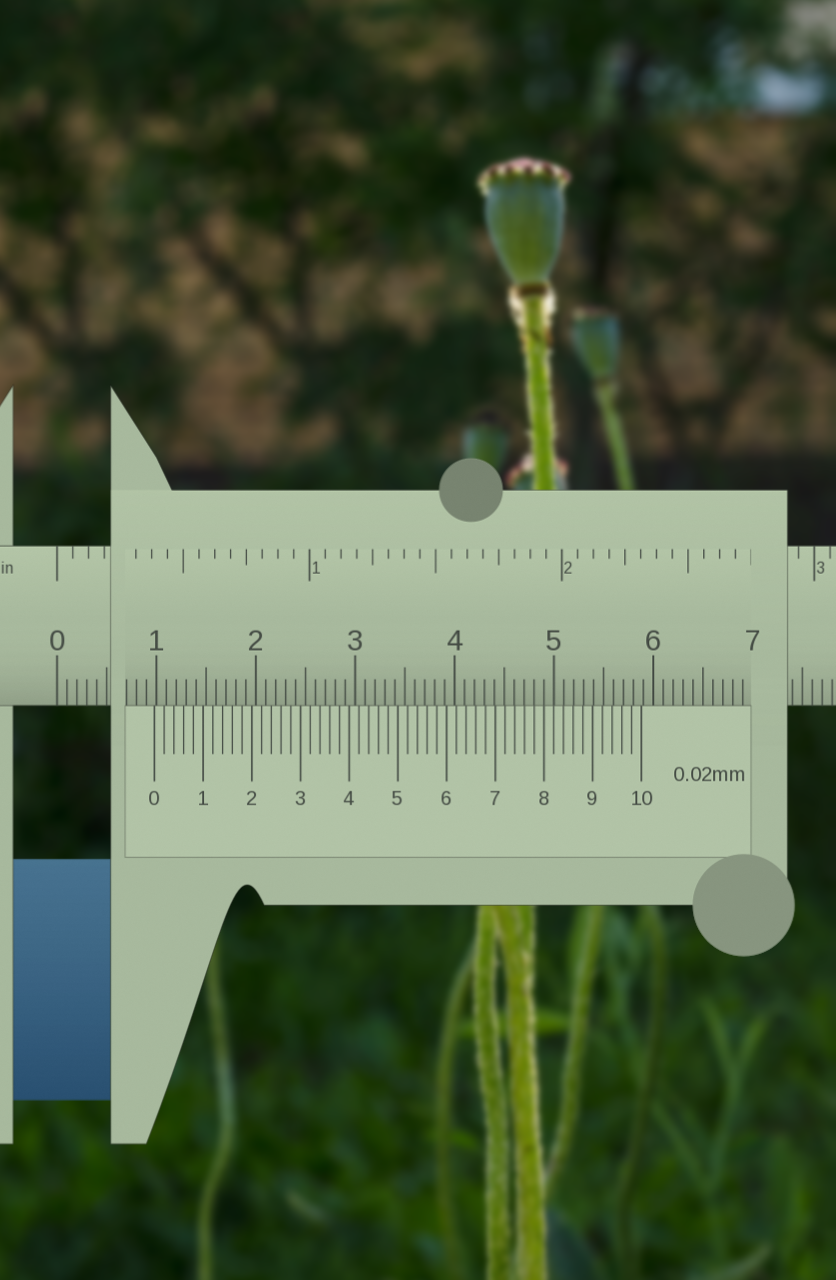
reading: 9.8 mm
